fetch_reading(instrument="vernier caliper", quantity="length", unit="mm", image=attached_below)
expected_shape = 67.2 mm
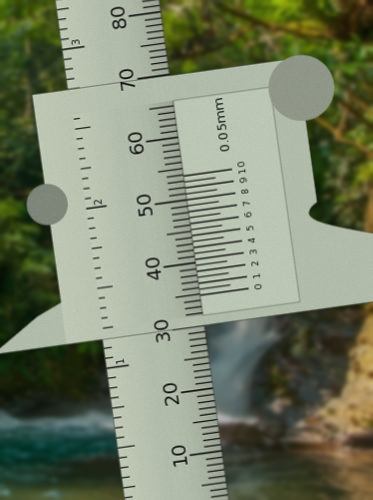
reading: 34.8 mm
